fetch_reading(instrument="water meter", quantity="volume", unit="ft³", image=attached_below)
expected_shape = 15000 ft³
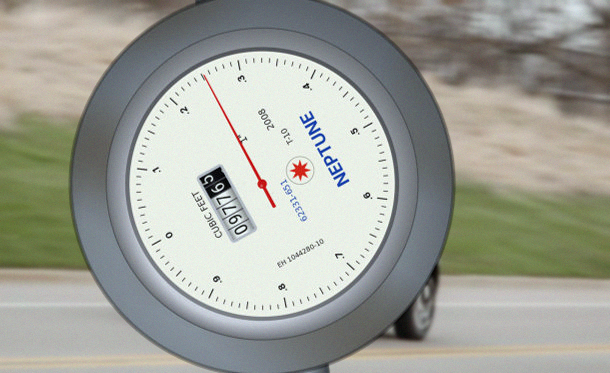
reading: 97765.25 ft³
